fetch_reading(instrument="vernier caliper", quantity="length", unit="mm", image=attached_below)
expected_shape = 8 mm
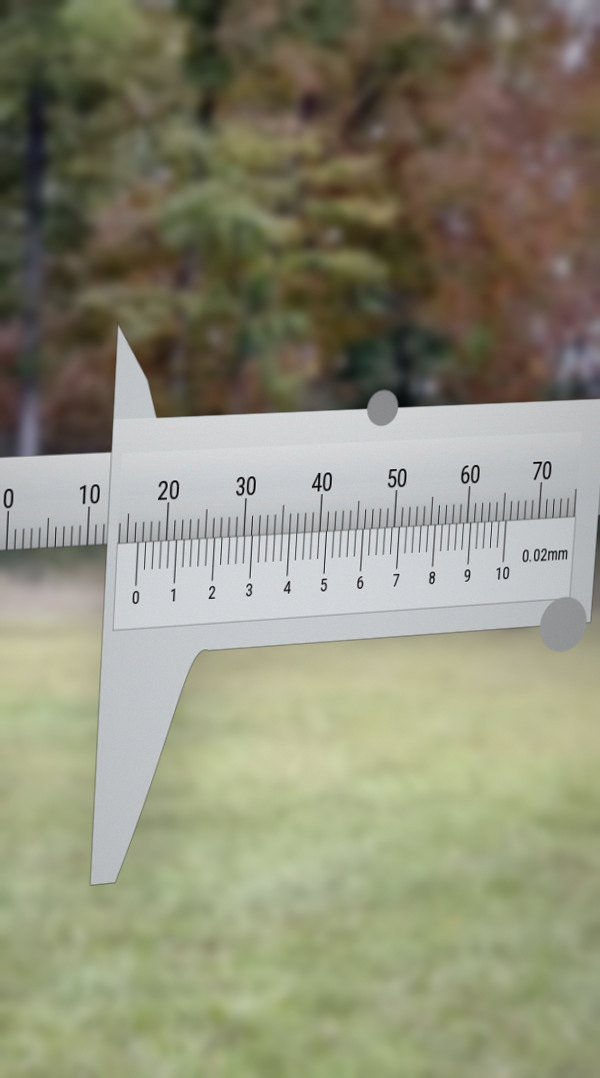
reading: 16.4 mm
